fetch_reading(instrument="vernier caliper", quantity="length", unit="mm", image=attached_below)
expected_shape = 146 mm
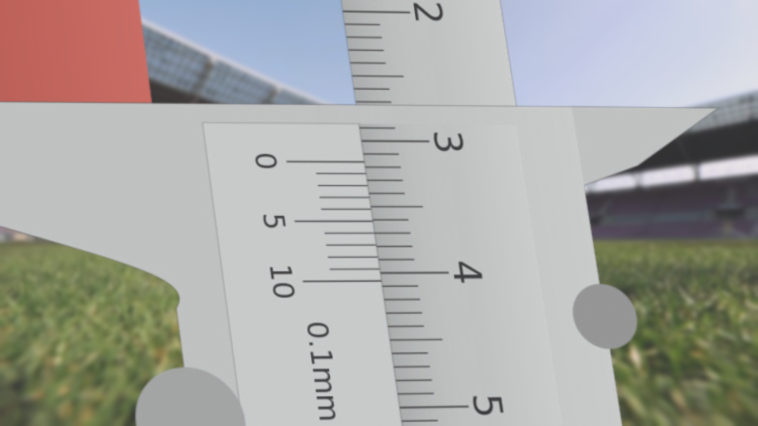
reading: 31.6 mm
